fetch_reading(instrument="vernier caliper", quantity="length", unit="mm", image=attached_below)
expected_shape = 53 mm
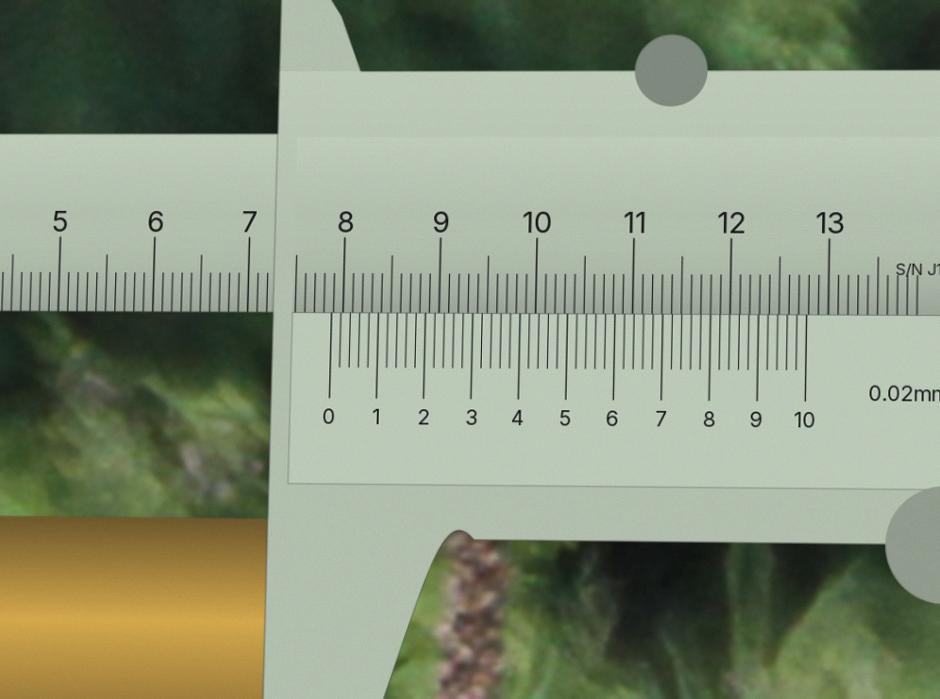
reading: 78.8 mm
